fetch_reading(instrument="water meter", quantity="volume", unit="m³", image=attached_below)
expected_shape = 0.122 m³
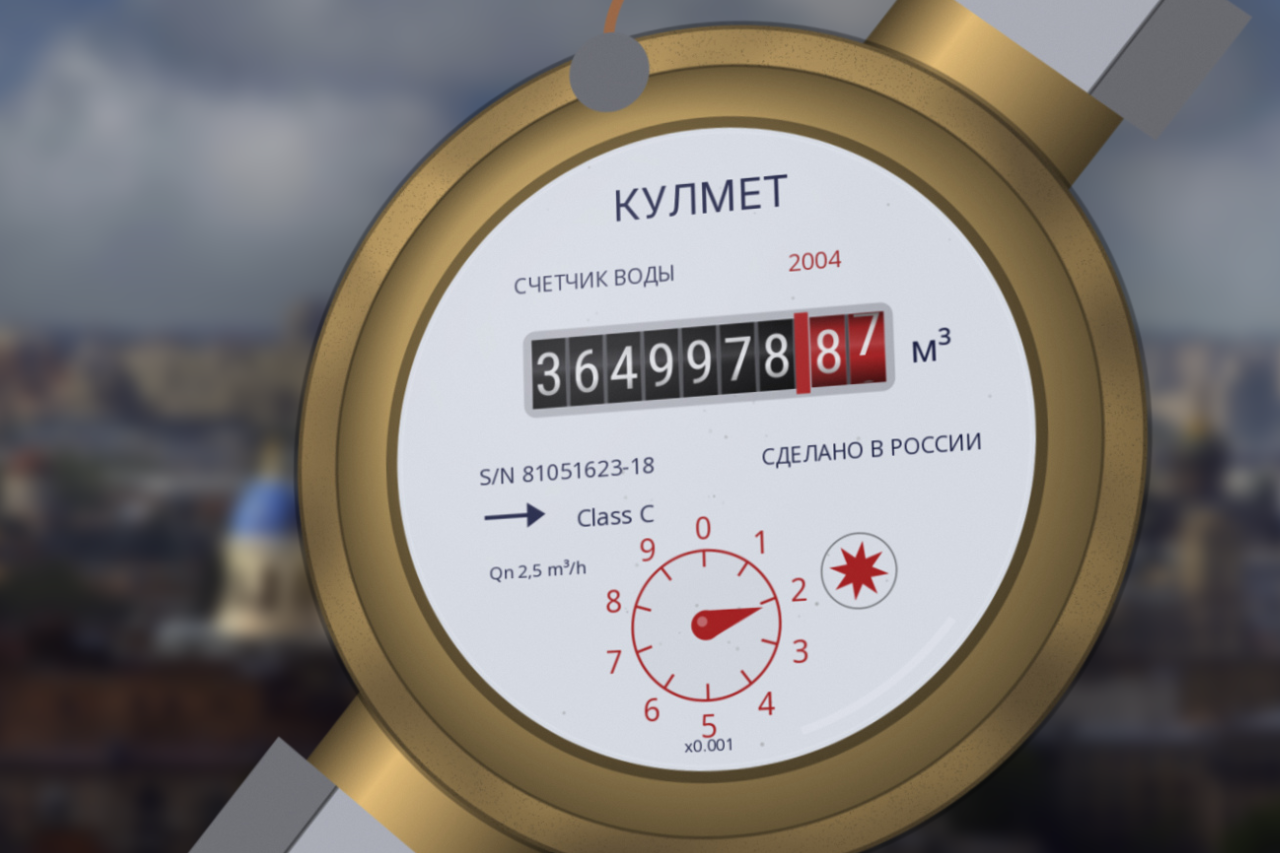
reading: 3649978.872 m³
